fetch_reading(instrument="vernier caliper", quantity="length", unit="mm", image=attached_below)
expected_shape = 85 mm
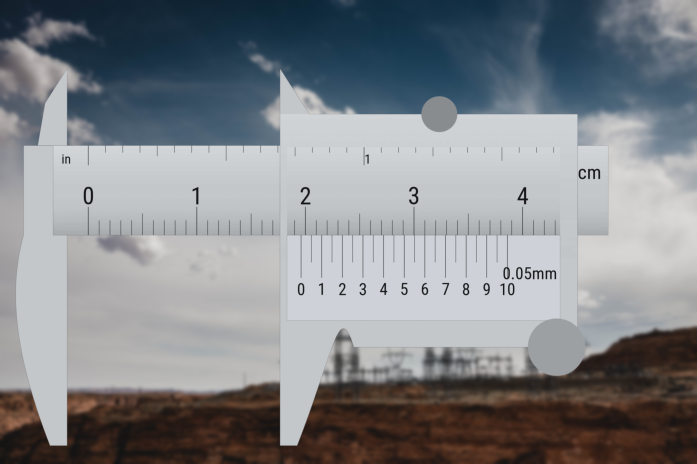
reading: 19.6 mm
